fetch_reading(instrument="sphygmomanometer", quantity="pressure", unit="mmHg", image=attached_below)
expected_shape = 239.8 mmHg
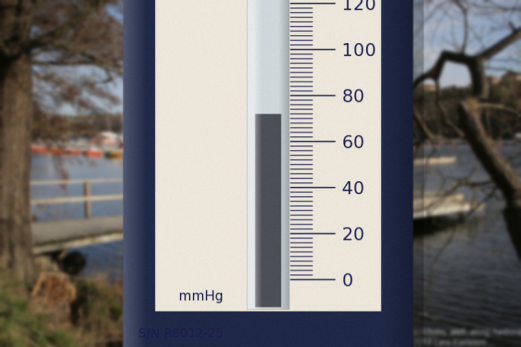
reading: 72 mmHg
